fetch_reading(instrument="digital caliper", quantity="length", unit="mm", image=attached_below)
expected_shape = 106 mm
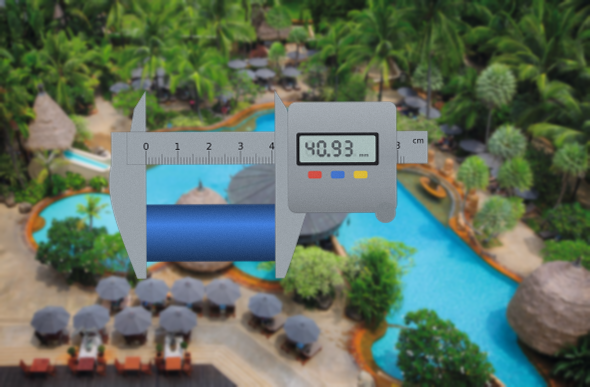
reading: 40.93 mm
